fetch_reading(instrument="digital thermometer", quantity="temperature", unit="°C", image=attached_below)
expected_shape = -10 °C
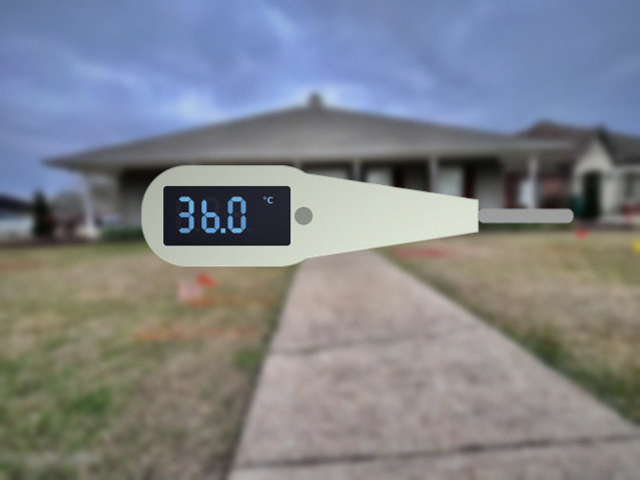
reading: 36.0 °C
